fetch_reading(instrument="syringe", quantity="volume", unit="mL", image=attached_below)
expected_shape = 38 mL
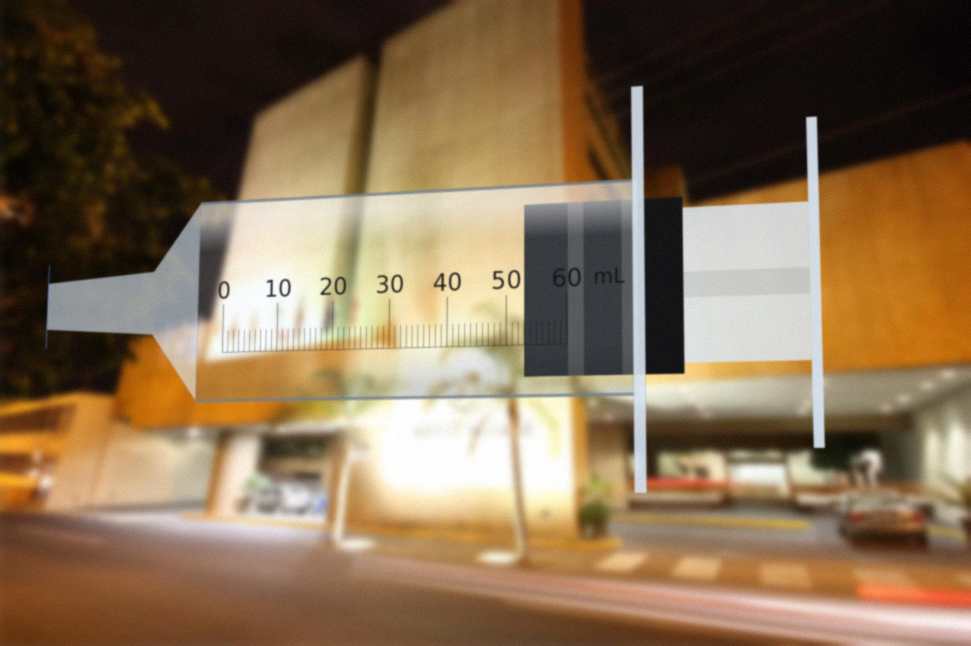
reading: 53 mL
